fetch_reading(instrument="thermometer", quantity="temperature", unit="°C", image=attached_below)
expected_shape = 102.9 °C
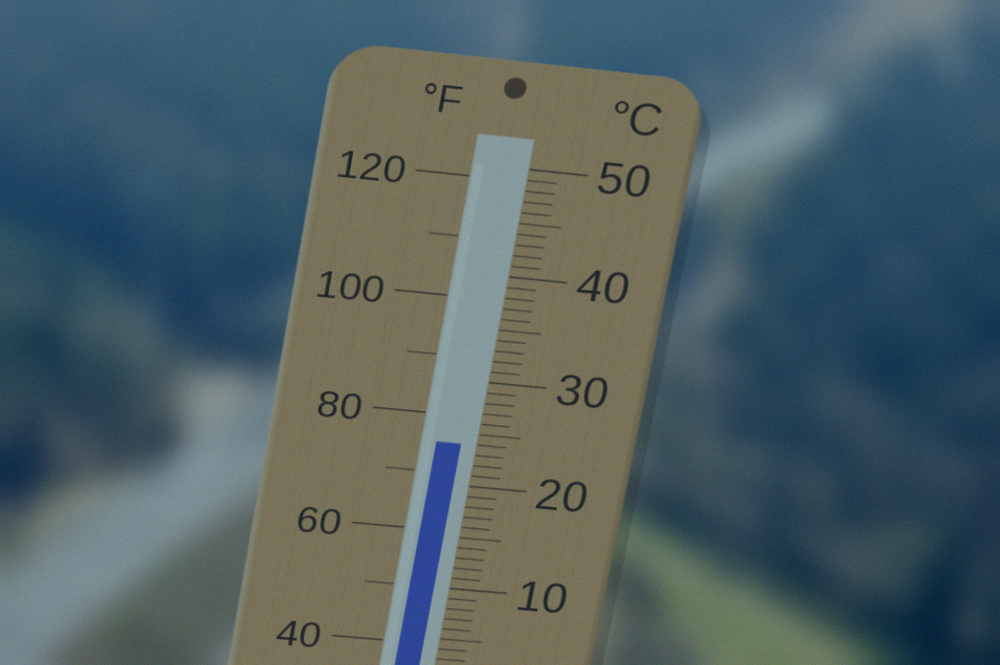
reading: 24 °C
